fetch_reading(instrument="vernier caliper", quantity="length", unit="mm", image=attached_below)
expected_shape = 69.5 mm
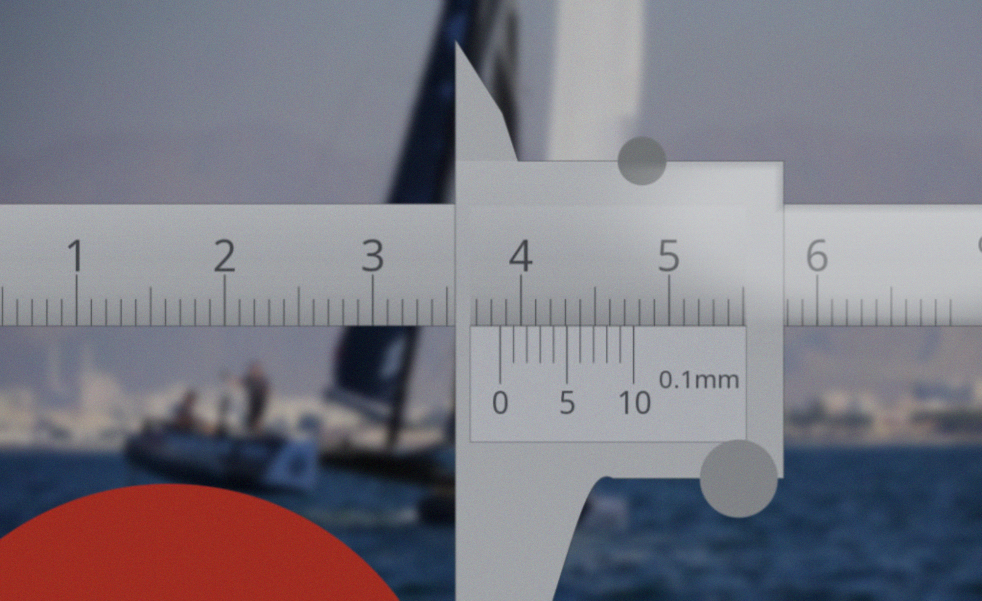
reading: 38.6 mm
